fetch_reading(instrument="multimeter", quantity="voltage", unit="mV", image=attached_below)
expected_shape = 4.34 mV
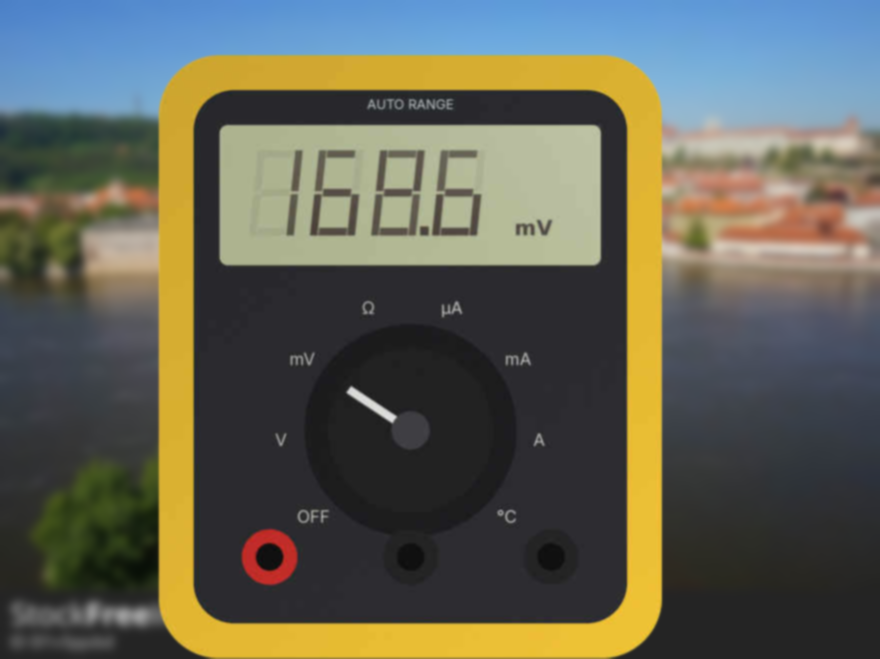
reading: 168.6 mV
